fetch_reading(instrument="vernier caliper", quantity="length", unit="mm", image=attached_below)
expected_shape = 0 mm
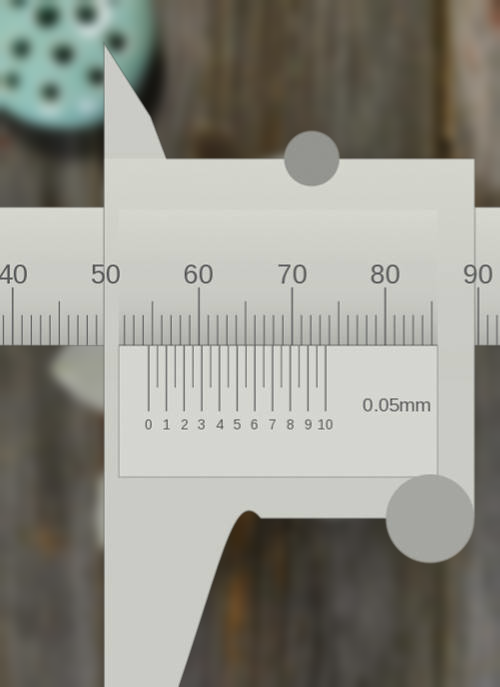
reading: 54.6 mm
